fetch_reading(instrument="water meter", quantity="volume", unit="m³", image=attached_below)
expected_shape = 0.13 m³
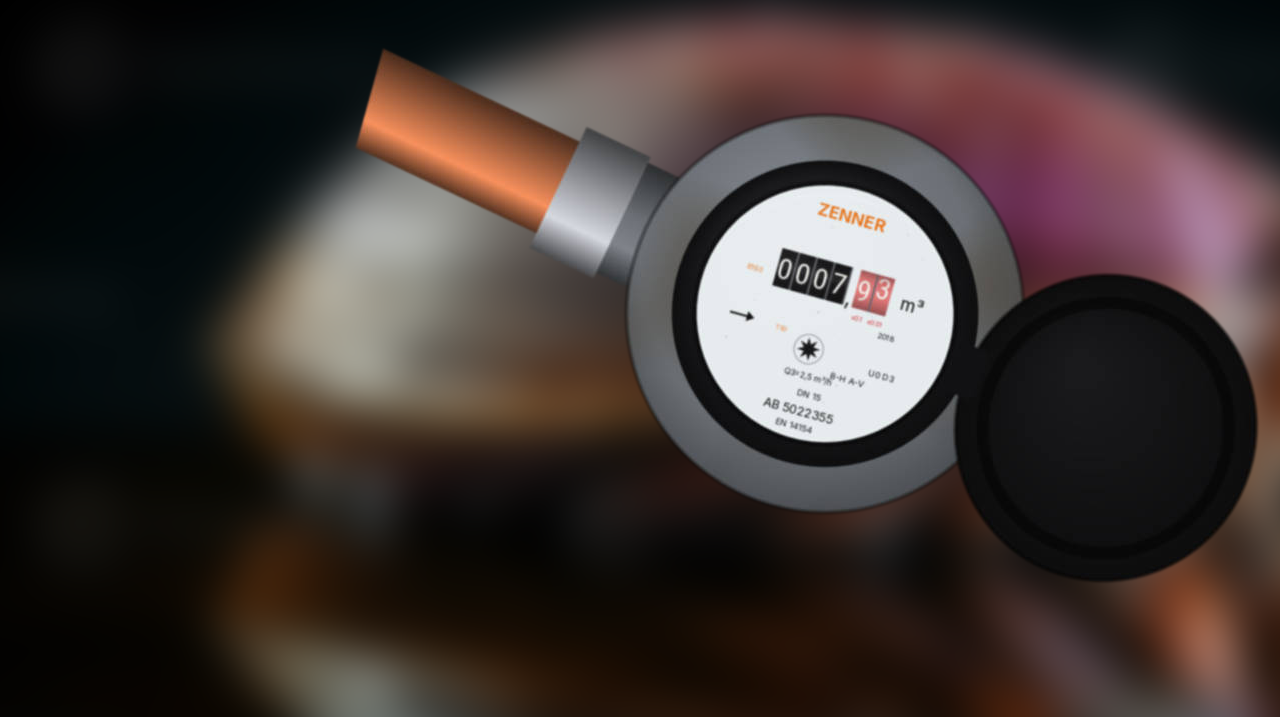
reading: 7.93 m³
